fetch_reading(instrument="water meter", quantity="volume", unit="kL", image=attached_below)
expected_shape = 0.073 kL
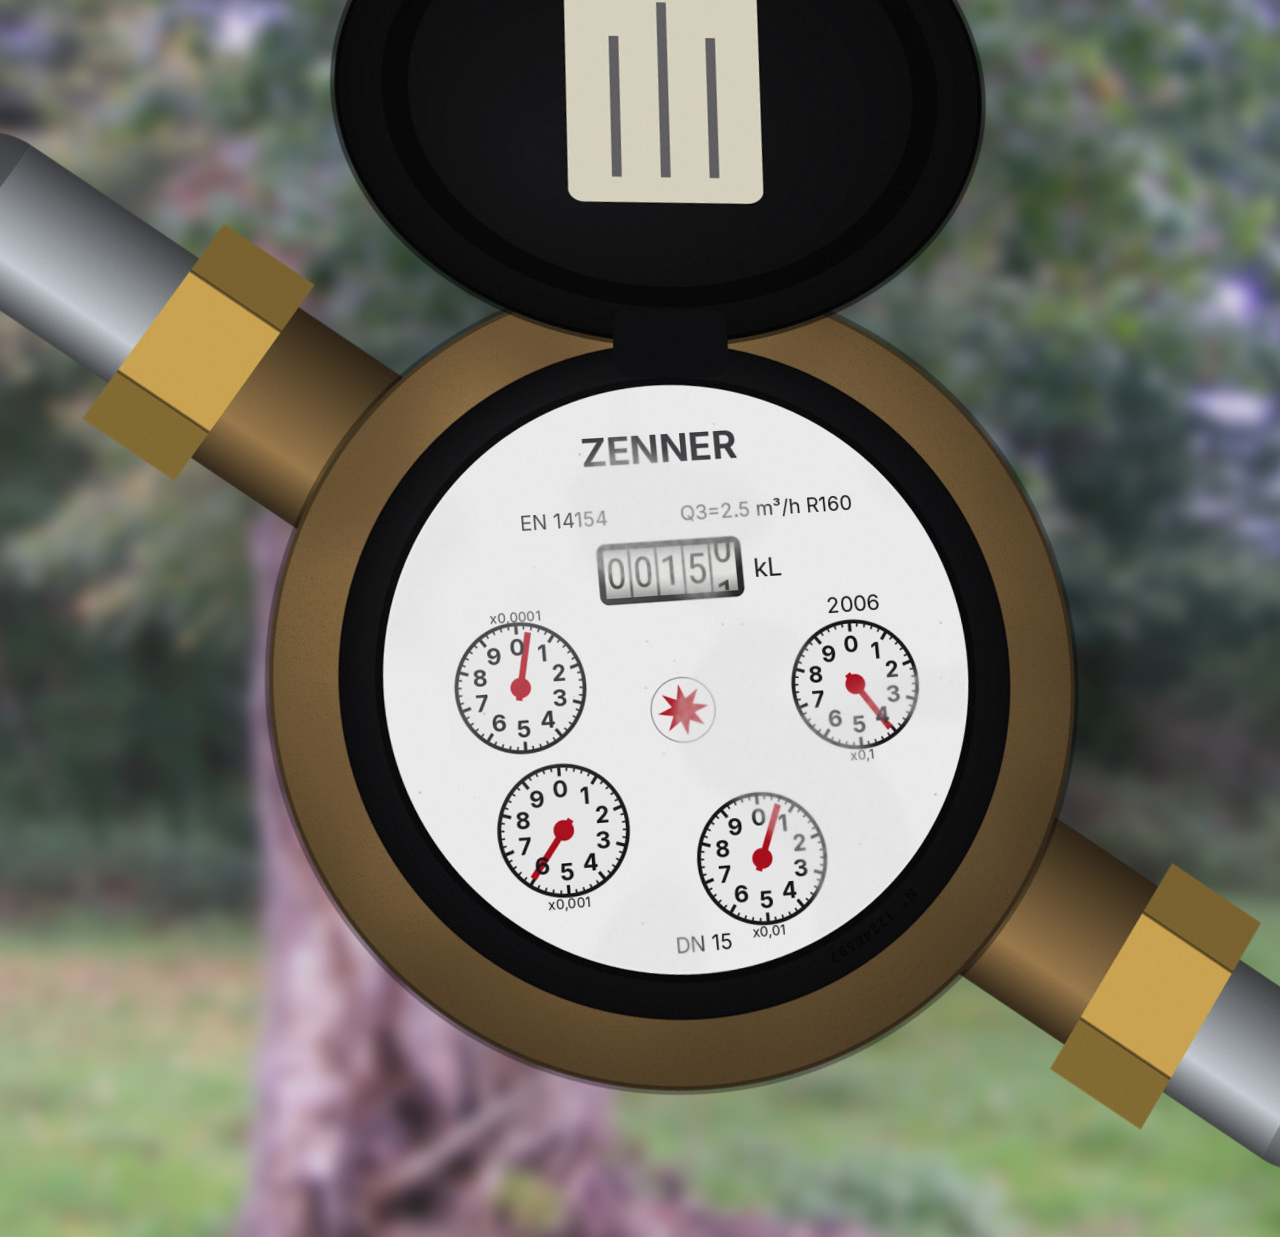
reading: 150.4060 kL
